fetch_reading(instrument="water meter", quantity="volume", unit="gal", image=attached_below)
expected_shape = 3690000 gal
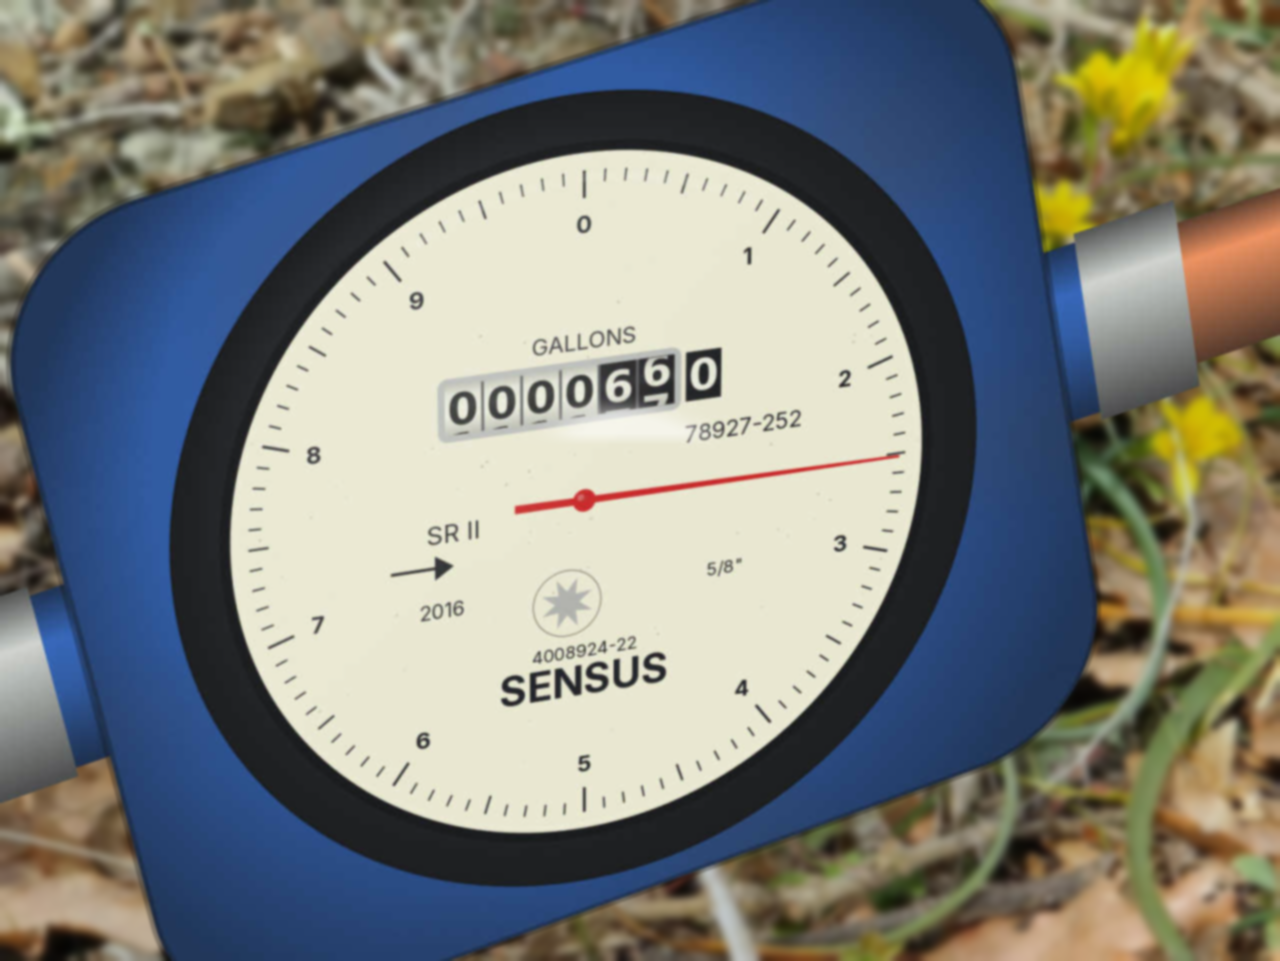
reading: 662.5 gal
